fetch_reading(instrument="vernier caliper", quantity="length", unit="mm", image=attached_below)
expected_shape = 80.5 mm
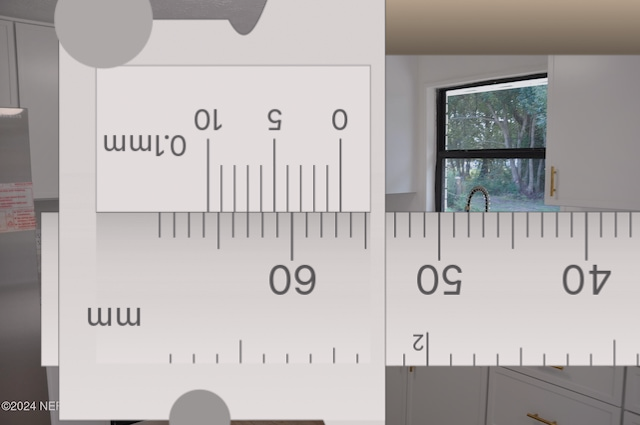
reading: 56.7 mm
